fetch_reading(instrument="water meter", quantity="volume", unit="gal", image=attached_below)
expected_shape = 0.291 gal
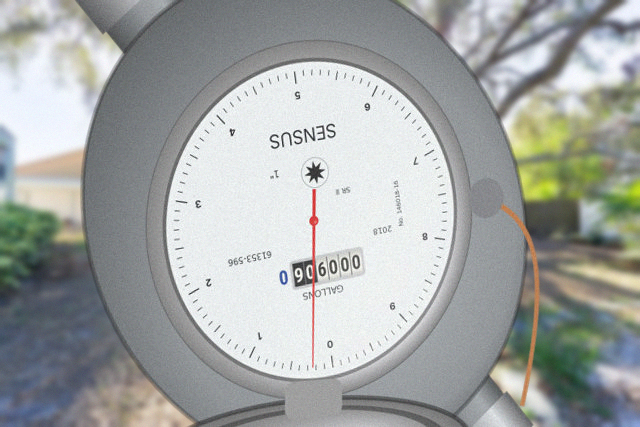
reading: 9060.2 gal
